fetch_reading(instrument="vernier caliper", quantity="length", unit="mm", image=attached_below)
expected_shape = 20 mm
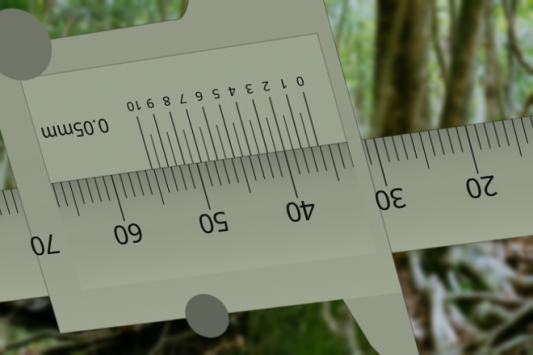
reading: 36.2 mm
